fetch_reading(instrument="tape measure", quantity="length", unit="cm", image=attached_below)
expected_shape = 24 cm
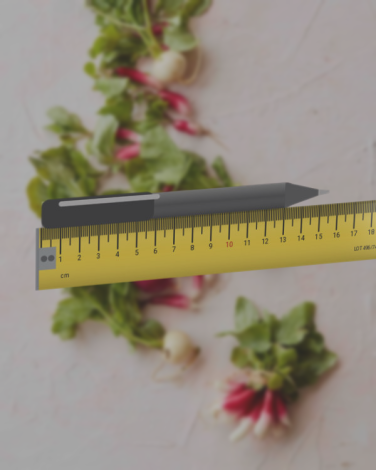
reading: 15.5 cm
